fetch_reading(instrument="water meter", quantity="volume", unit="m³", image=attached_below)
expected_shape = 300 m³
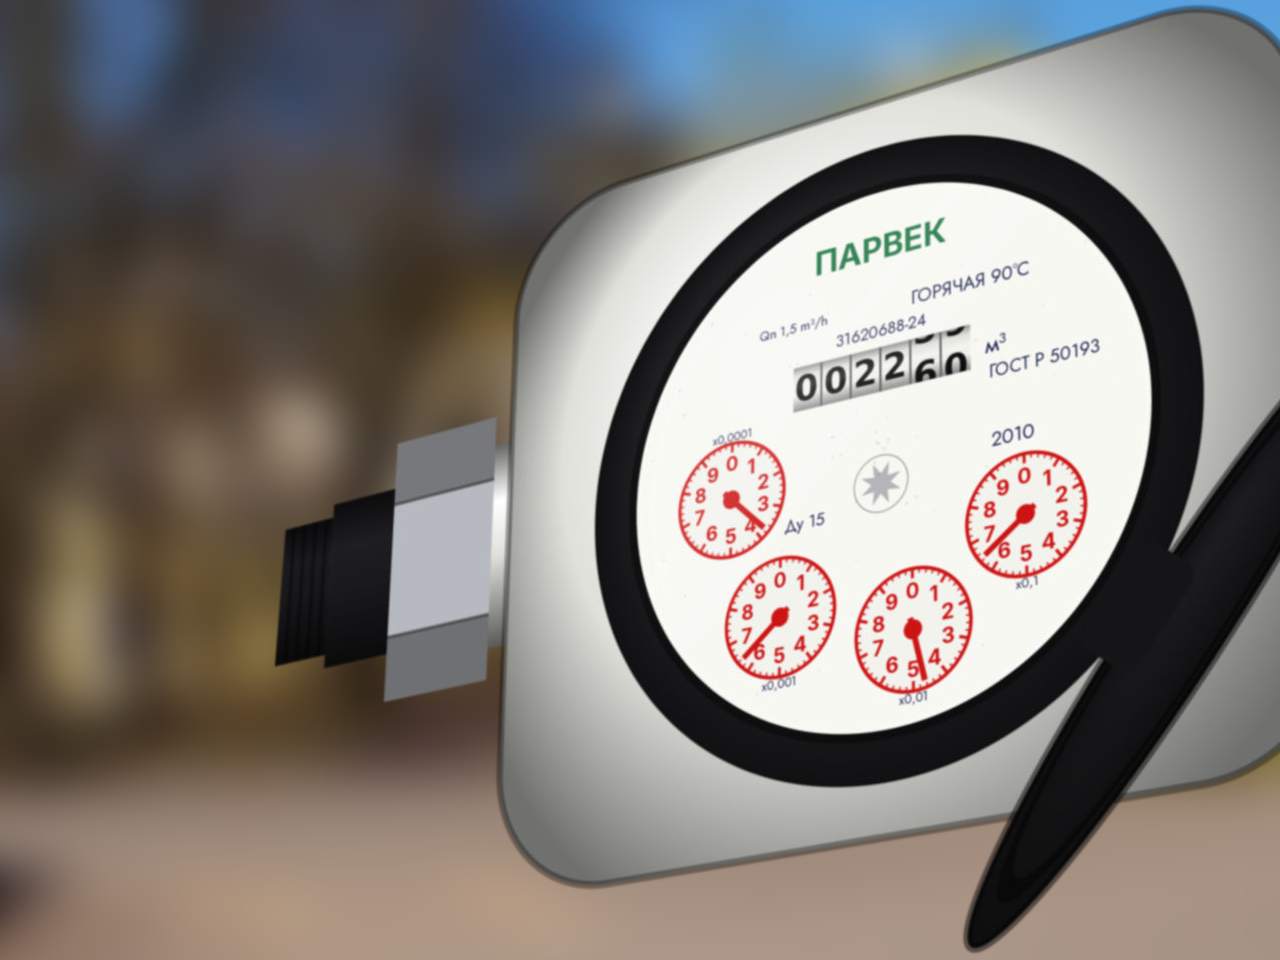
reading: 2259.6463 m³
